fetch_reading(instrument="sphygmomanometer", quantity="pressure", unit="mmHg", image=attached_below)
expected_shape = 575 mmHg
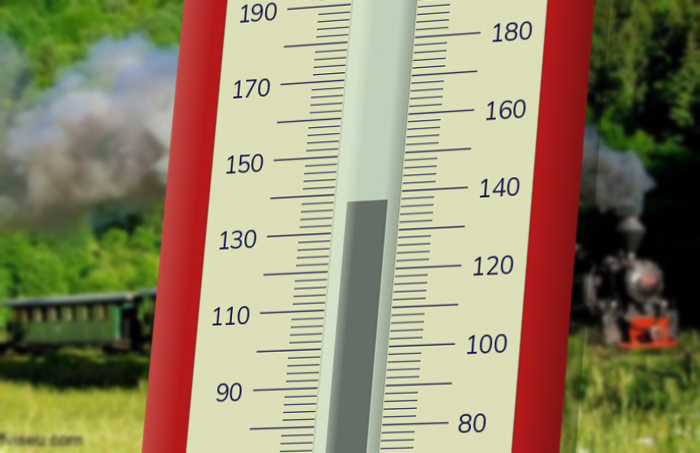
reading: 138 mmHg
